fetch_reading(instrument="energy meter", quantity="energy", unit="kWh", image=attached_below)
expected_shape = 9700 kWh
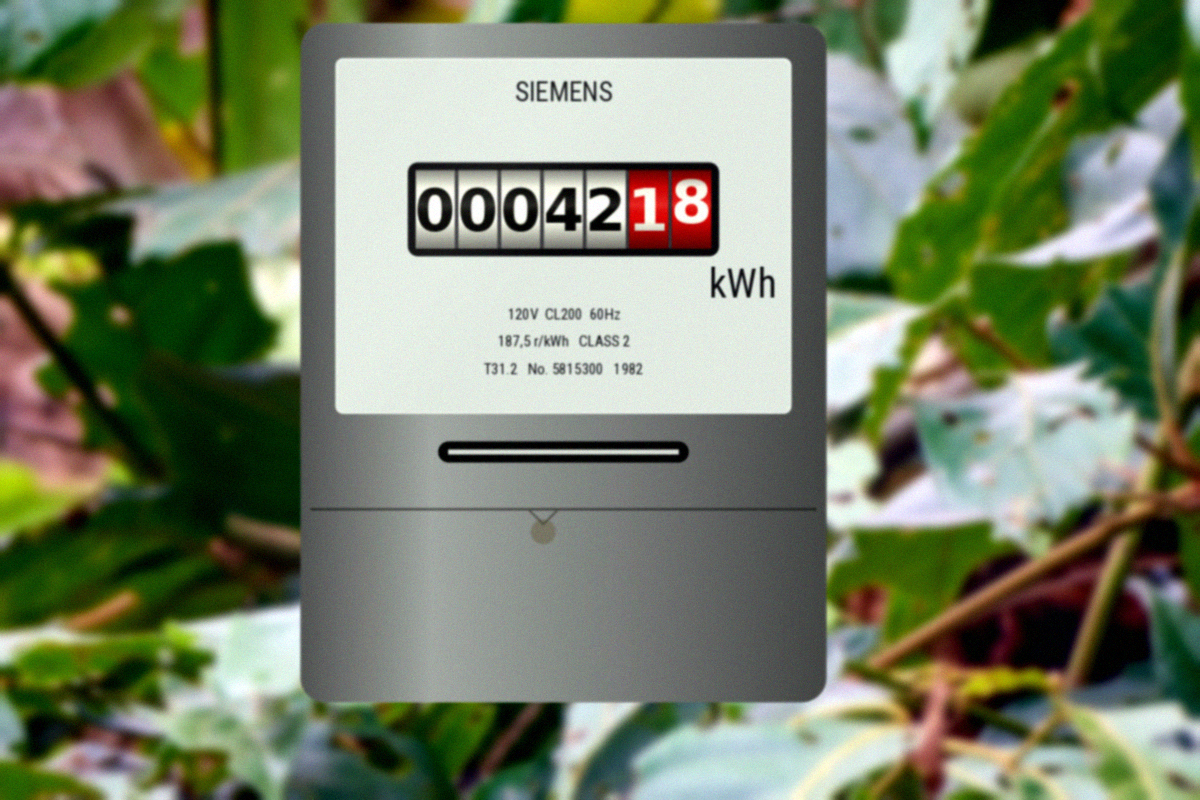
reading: 42.18 kWh
